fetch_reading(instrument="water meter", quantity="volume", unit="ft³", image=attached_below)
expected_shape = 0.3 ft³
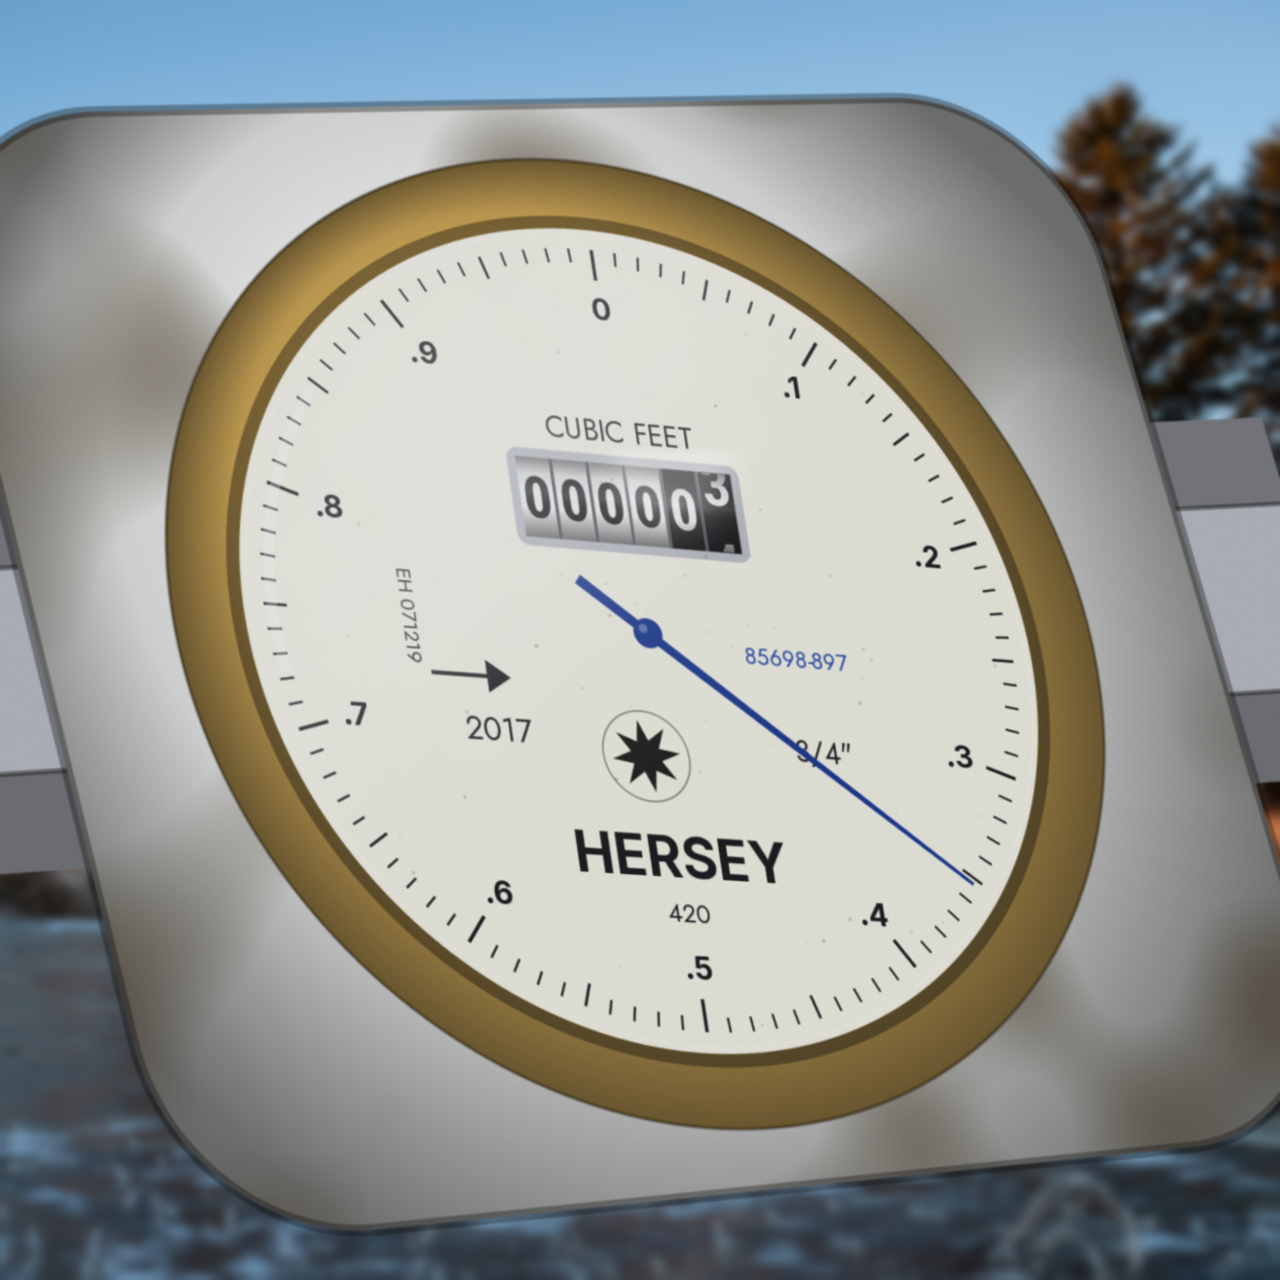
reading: 3.35 ft³
